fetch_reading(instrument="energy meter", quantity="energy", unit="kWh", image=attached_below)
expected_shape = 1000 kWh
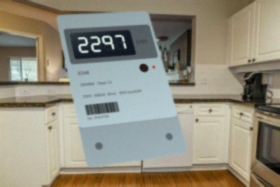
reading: 2297 kWh
